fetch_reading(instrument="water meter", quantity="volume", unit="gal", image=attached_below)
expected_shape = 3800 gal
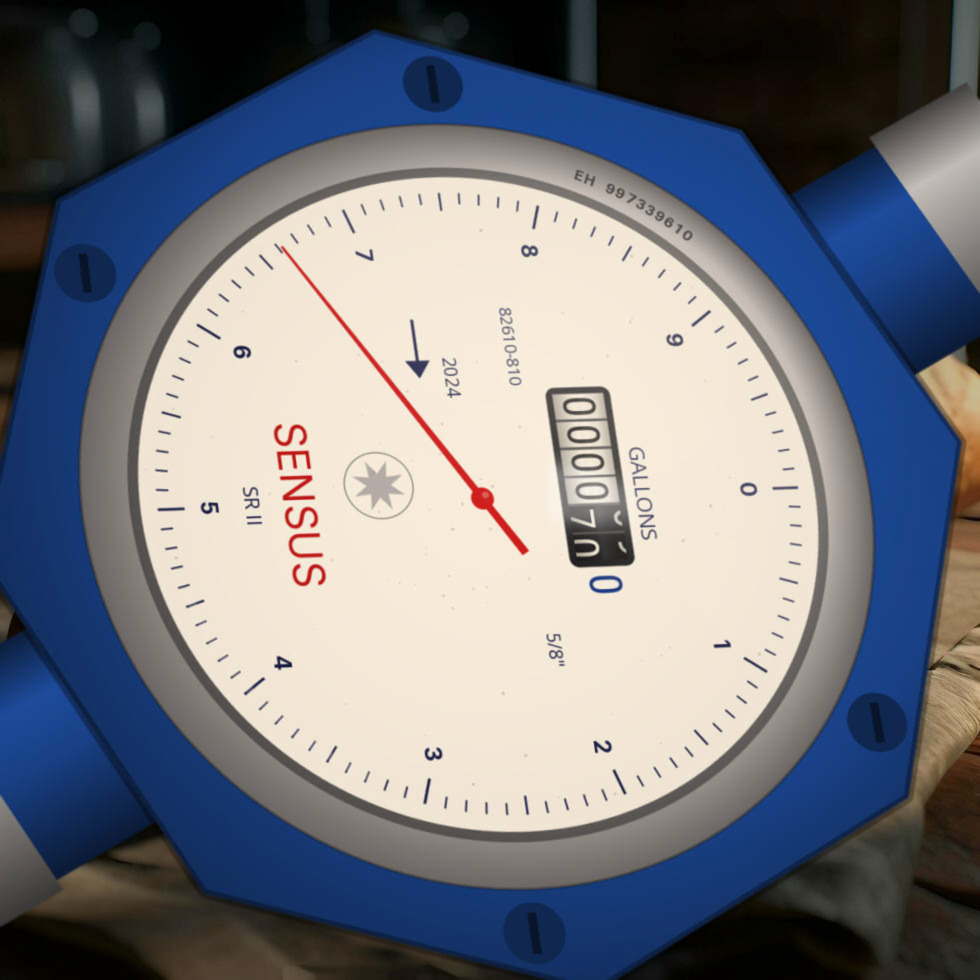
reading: 696.6 gal
